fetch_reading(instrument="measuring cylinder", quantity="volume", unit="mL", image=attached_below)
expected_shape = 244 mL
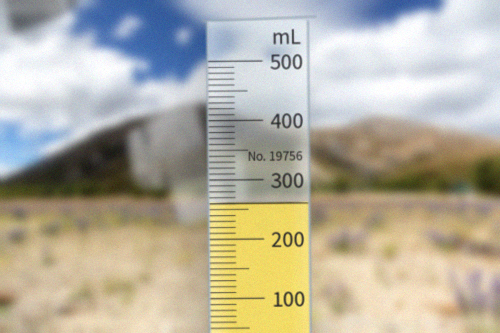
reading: 260 mL
